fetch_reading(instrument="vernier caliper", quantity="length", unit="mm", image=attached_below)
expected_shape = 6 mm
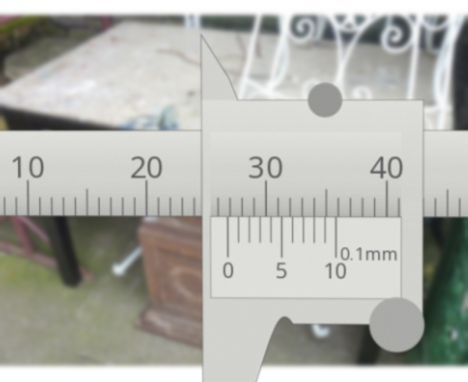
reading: 26.8 mm
